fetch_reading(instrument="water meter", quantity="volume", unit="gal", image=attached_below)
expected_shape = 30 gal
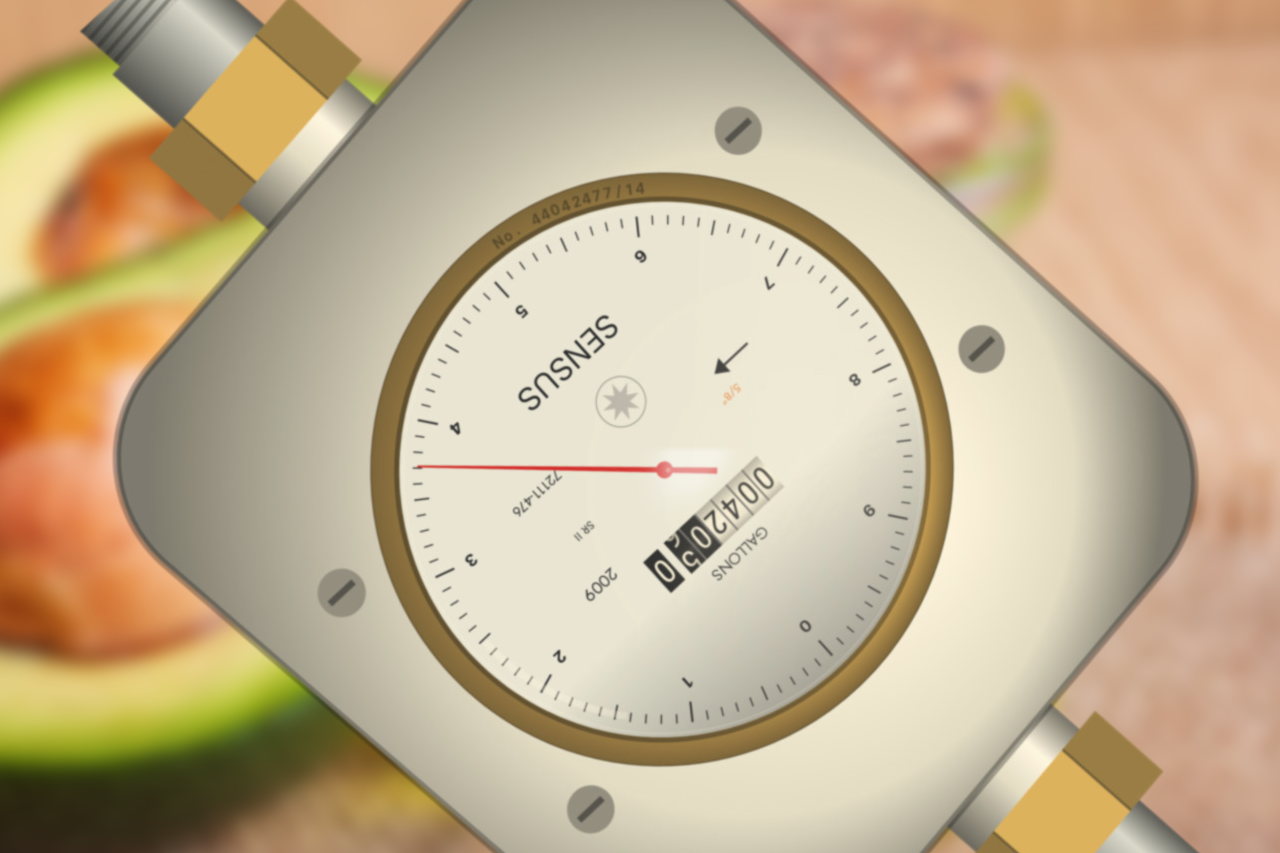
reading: 42053.7 gal
